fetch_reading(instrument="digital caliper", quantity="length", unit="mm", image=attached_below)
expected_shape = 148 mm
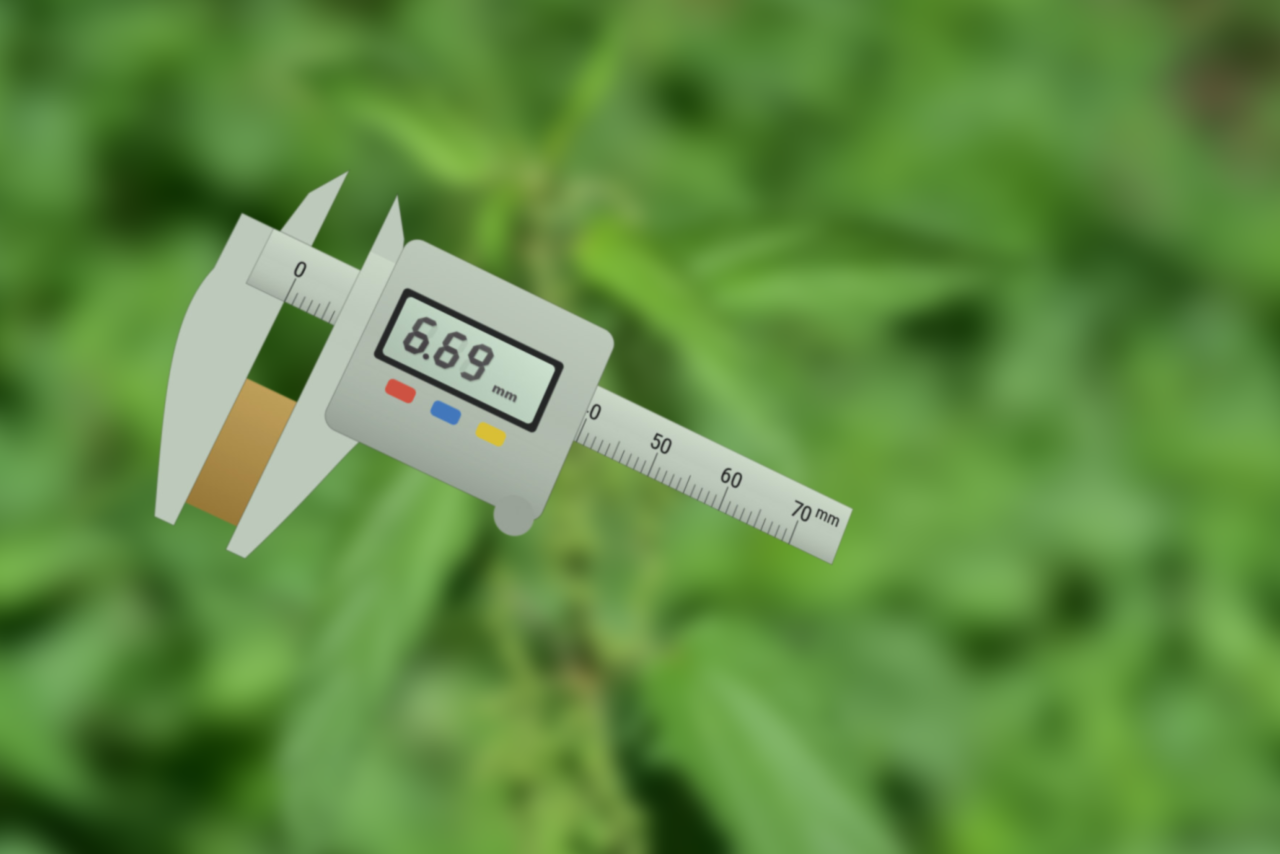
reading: 6.69 mm
